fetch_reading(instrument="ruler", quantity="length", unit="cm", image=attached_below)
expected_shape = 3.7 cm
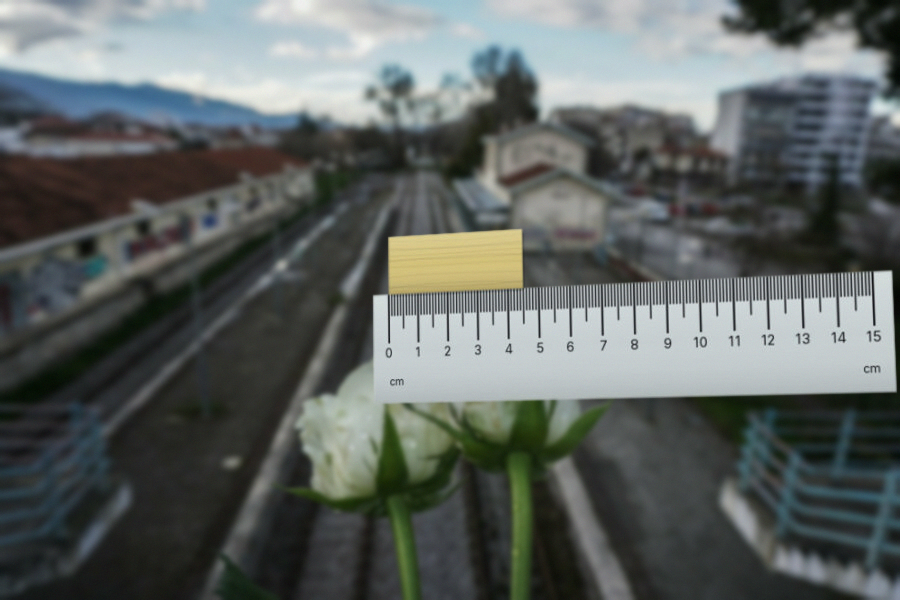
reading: 4.5 cm
